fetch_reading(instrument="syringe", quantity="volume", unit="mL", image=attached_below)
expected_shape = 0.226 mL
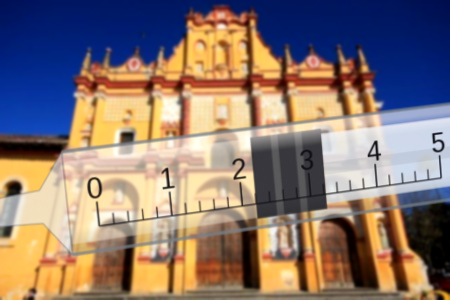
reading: 2.2 mL
